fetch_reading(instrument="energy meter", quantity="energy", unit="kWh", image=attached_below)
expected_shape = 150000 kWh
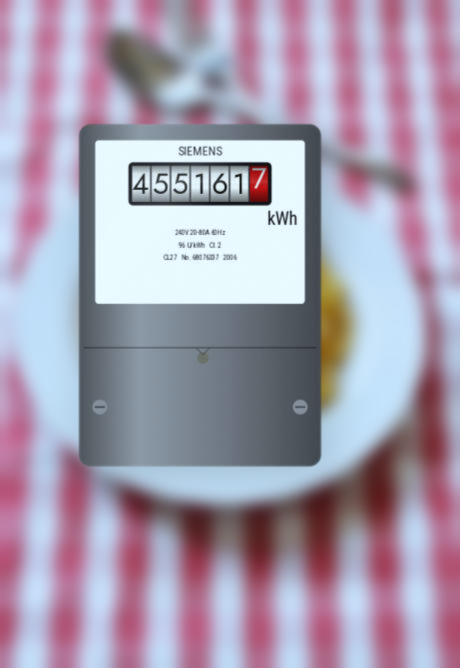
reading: 455161.7 kWh
